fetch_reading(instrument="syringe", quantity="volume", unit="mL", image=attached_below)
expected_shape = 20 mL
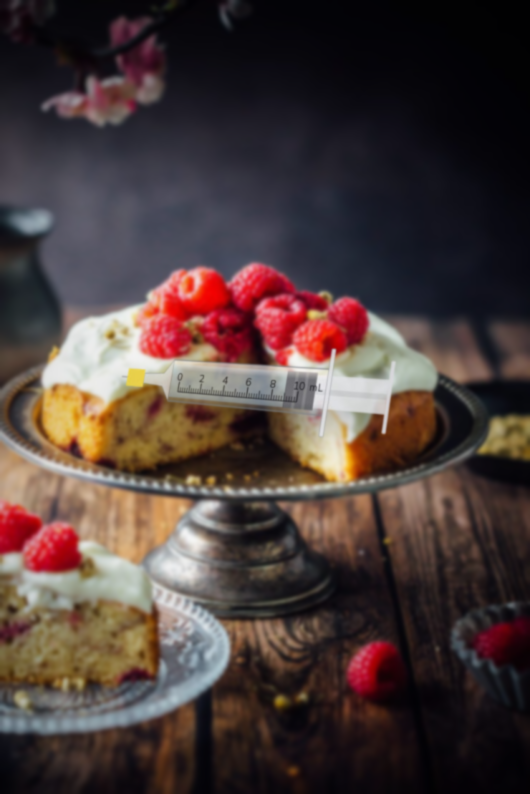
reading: 9 mL
